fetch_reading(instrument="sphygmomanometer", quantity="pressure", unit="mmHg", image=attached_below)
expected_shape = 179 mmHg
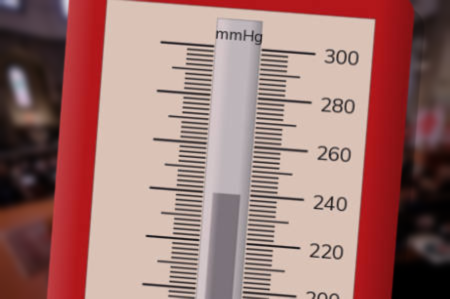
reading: 240 mmHg
